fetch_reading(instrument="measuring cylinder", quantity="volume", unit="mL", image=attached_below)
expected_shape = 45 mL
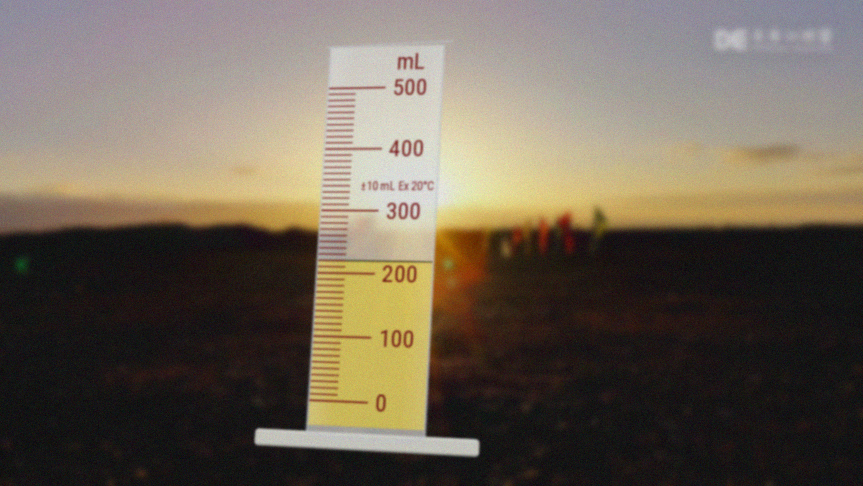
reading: 220 mL
